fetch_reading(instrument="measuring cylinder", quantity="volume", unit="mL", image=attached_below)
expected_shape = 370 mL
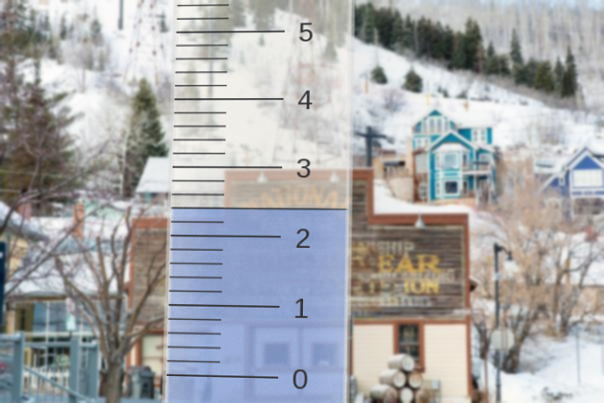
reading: 2.4 mL
